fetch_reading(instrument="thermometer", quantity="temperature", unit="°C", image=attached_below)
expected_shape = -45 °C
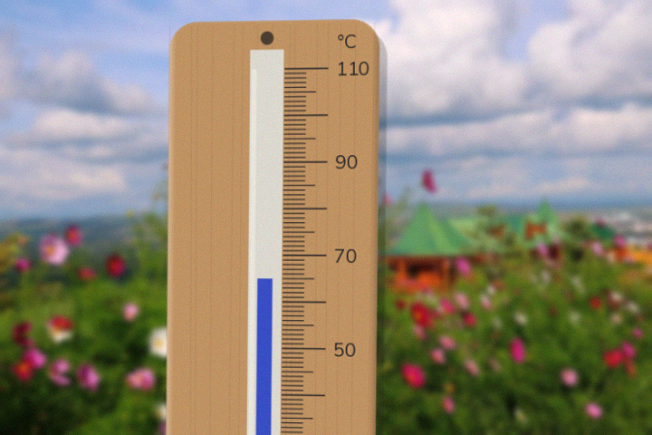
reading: 65 °C
